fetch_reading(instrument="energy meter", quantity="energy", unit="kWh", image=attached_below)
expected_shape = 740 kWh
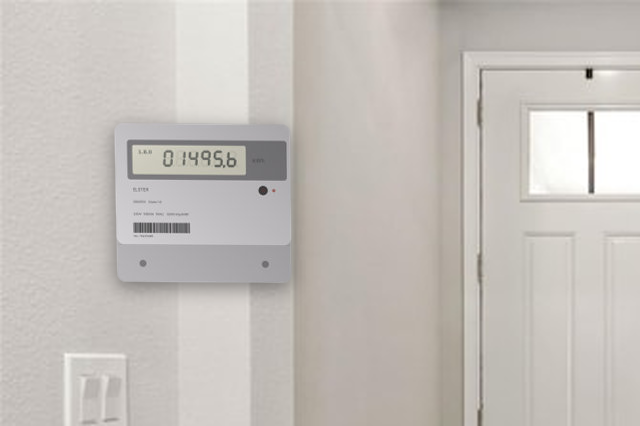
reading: 1495.6 kWh
